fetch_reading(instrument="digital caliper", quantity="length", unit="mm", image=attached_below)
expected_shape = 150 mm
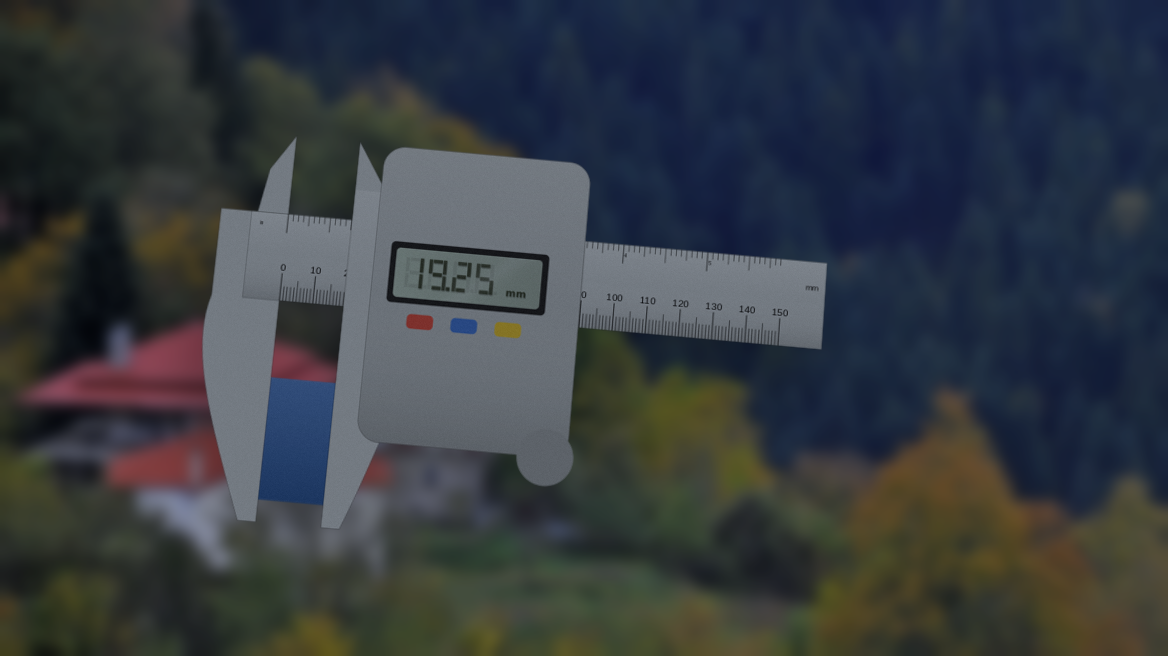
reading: 19.25 mm
